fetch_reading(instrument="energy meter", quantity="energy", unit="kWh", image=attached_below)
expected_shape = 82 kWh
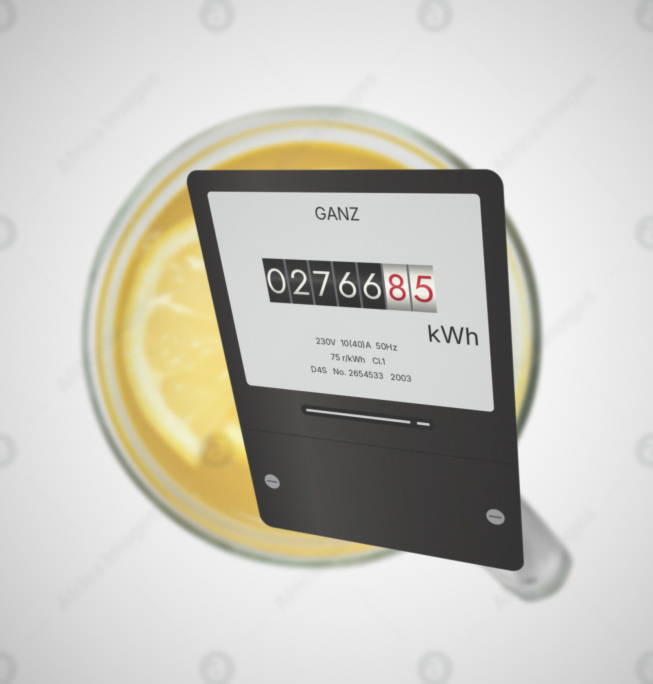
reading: 2766.85 kWh
